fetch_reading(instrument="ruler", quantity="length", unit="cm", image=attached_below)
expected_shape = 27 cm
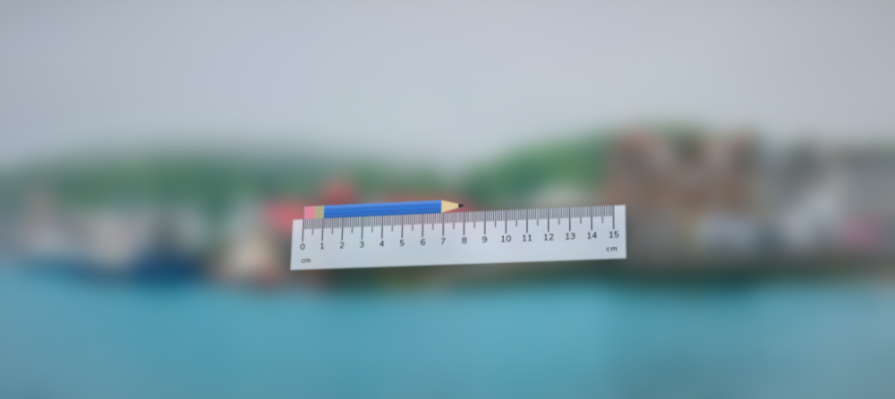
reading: 8 cm
